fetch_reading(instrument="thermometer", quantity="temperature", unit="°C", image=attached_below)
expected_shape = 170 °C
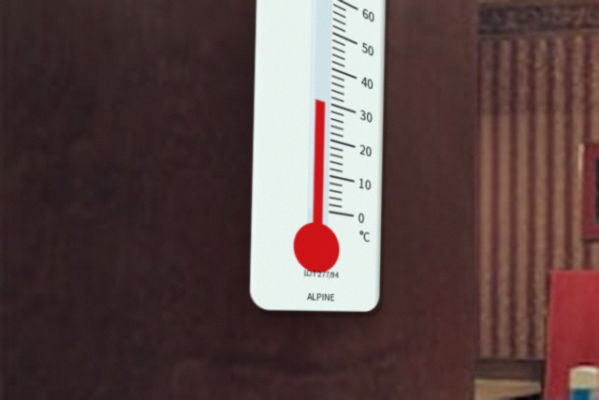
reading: 30 °C
